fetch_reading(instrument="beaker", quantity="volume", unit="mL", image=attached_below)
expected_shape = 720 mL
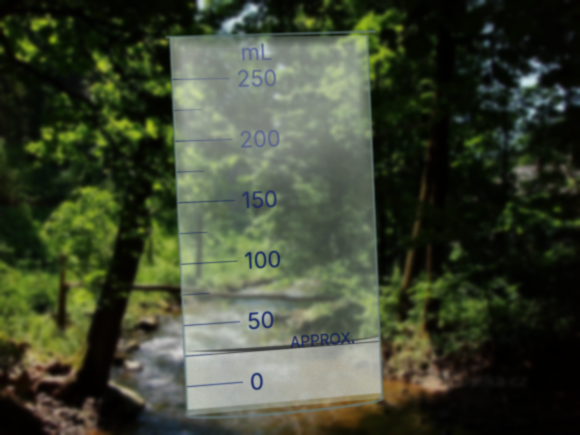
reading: 25 mL
